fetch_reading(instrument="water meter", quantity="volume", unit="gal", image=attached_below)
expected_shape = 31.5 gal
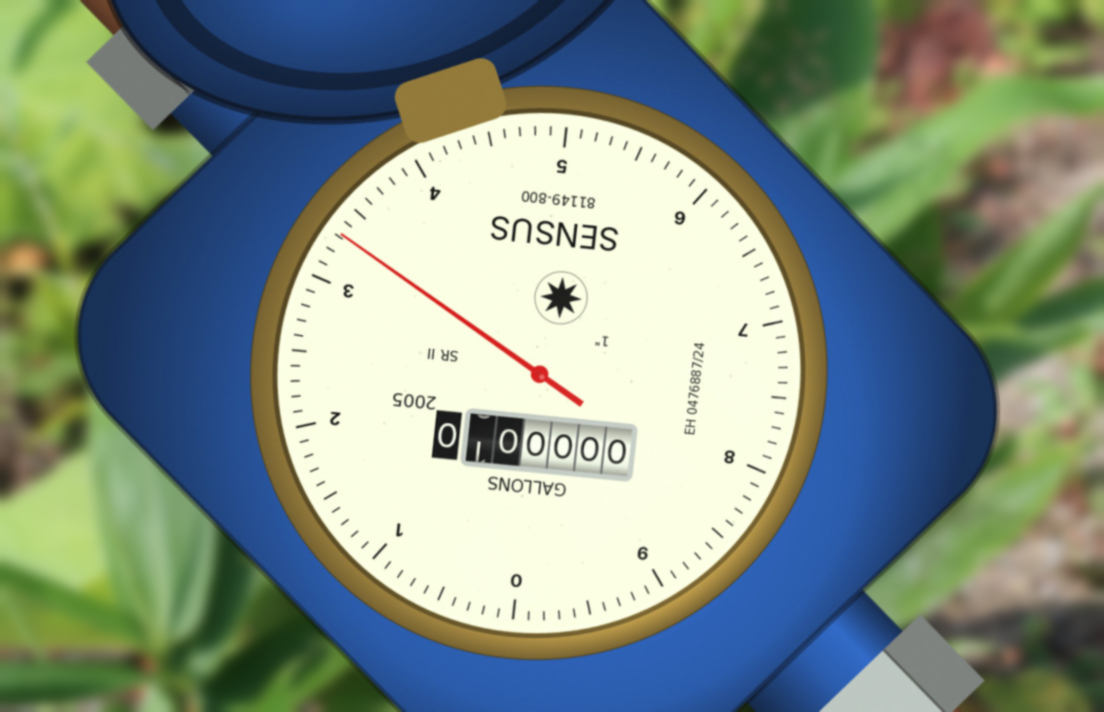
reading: 13.3 gal
